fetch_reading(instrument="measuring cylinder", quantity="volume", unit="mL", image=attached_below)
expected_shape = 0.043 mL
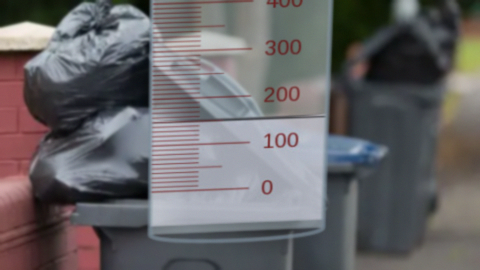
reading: 150 mL
